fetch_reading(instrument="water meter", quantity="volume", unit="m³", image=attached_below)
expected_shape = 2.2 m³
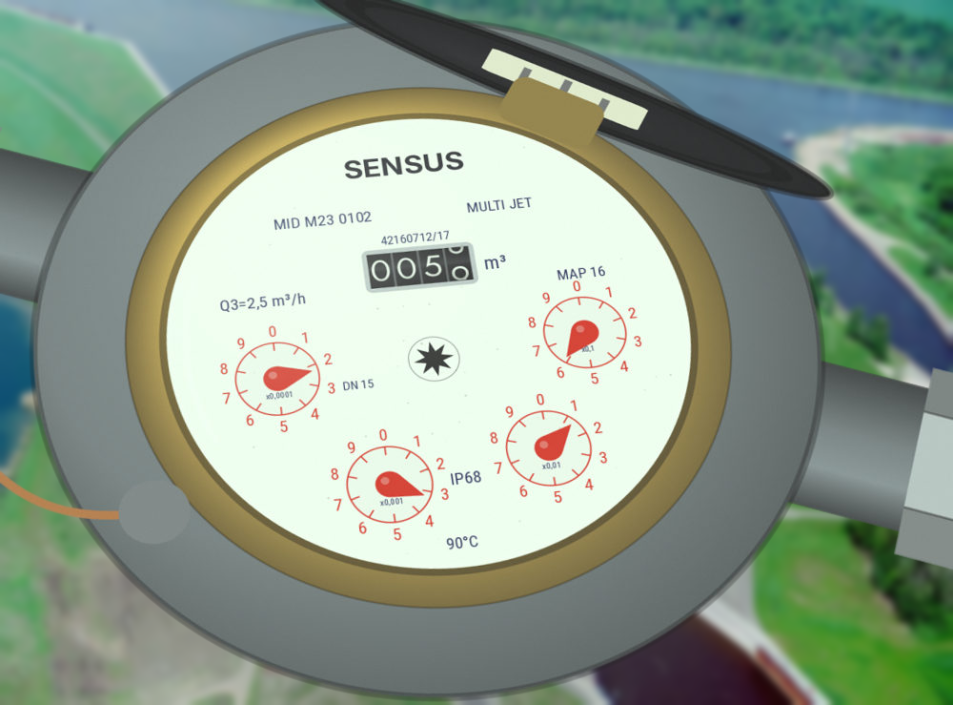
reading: 58.6132 m³
